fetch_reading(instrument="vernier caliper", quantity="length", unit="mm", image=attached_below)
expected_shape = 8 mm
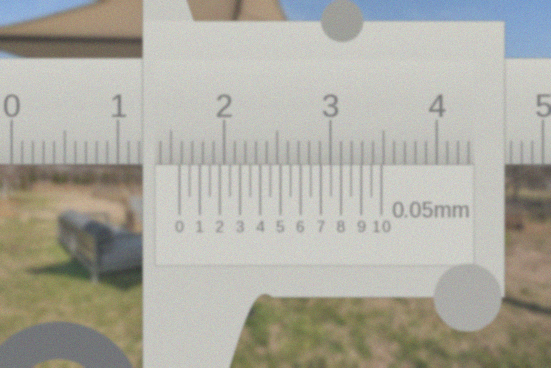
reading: 15.8 mm
